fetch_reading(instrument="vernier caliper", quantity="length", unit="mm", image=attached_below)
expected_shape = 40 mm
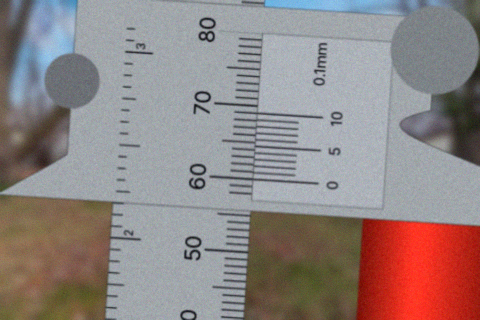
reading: 60.0 mm
